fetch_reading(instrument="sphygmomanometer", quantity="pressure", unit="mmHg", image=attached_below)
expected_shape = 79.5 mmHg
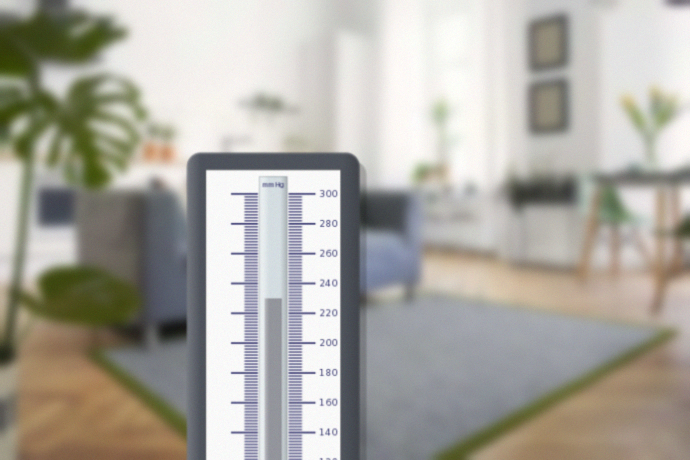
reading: 230 mmHg
